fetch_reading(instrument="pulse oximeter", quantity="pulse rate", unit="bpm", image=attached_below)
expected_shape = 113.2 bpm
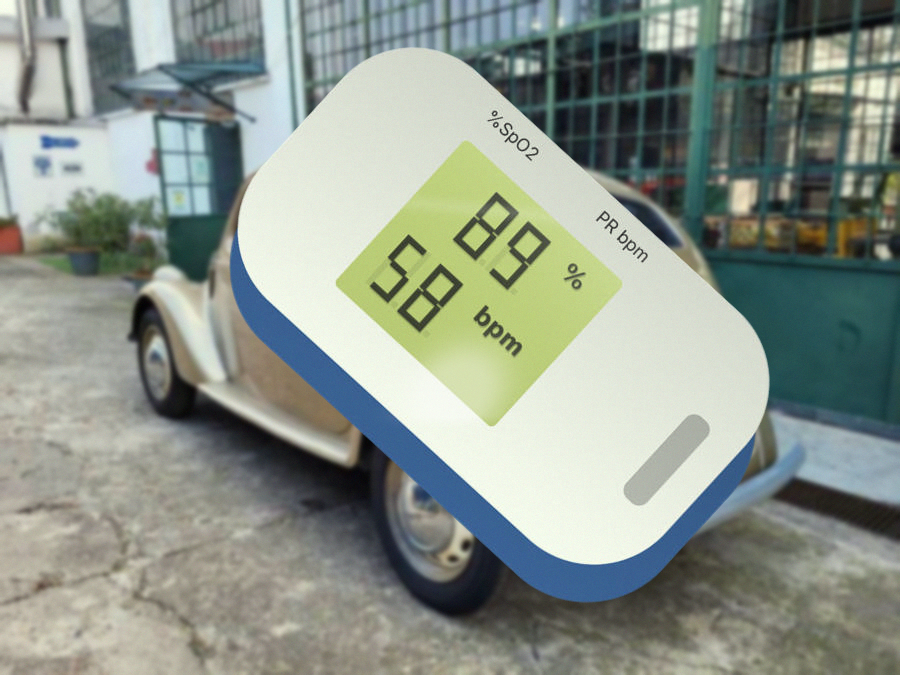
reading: 58 bpm
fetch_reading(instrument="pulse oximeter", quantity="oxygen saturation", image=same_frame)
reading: 89 %
